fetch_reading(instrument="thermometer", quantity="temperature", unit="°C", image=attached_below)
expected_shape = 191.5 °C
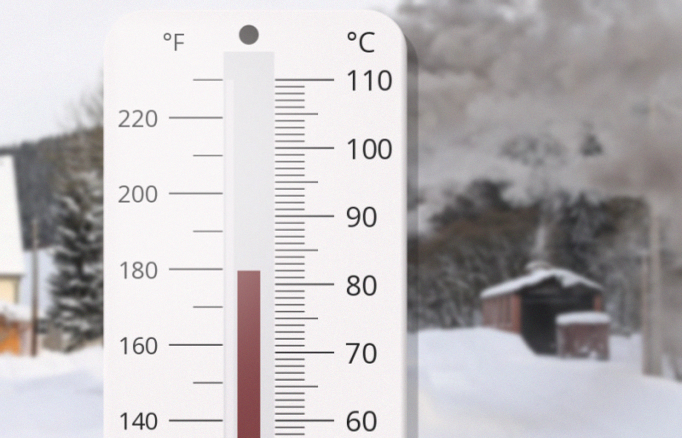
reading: 82 °C
